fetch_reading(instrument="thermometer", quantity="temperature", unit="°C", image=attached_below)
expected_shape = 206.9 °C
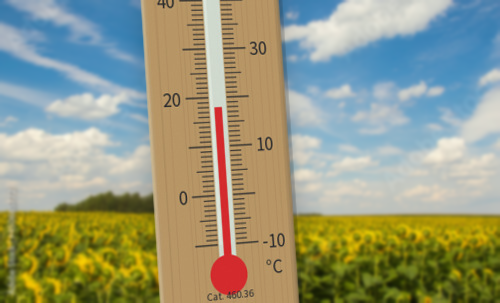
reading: 18 °C
